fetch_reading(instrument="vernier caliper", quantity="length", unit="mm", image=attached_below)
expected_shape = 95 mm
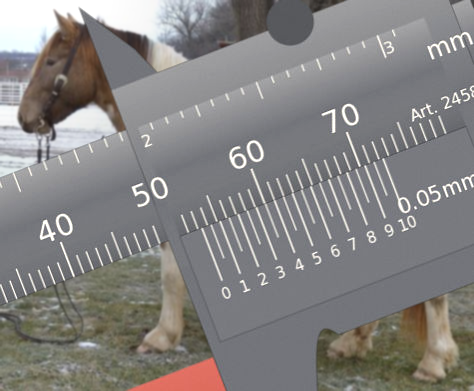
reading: 53.4 mm
